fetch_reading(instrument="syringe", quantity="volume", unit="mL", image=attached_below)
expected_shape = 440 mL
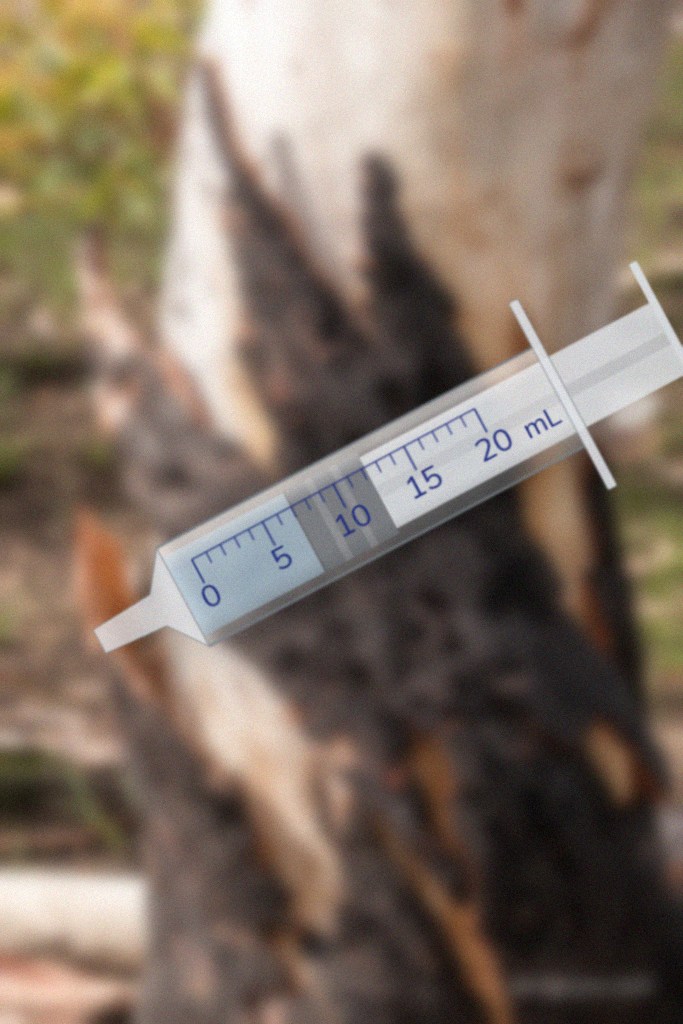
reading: 7 mL
